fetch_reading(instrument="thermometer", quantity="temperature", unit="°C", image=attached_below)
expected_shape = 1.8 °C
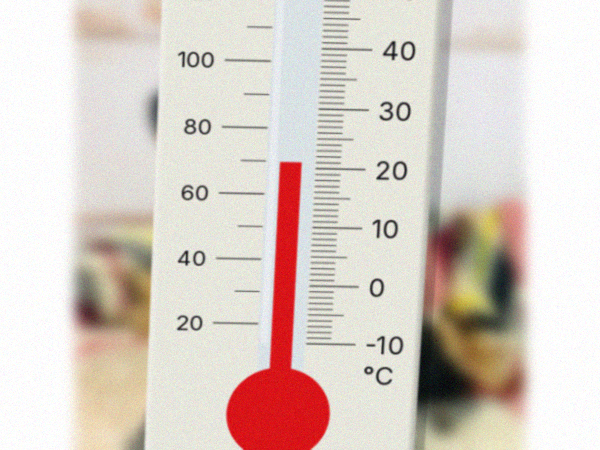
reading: 21 °C
